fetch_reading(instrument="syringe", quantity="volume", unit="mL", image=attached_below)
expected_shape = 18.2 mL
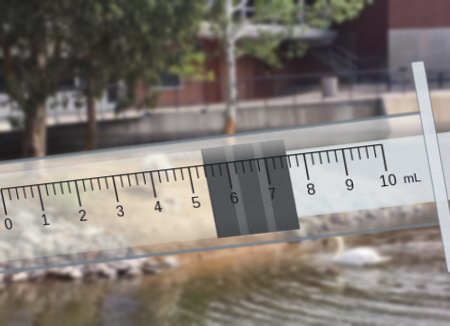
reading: 5.4 mL
